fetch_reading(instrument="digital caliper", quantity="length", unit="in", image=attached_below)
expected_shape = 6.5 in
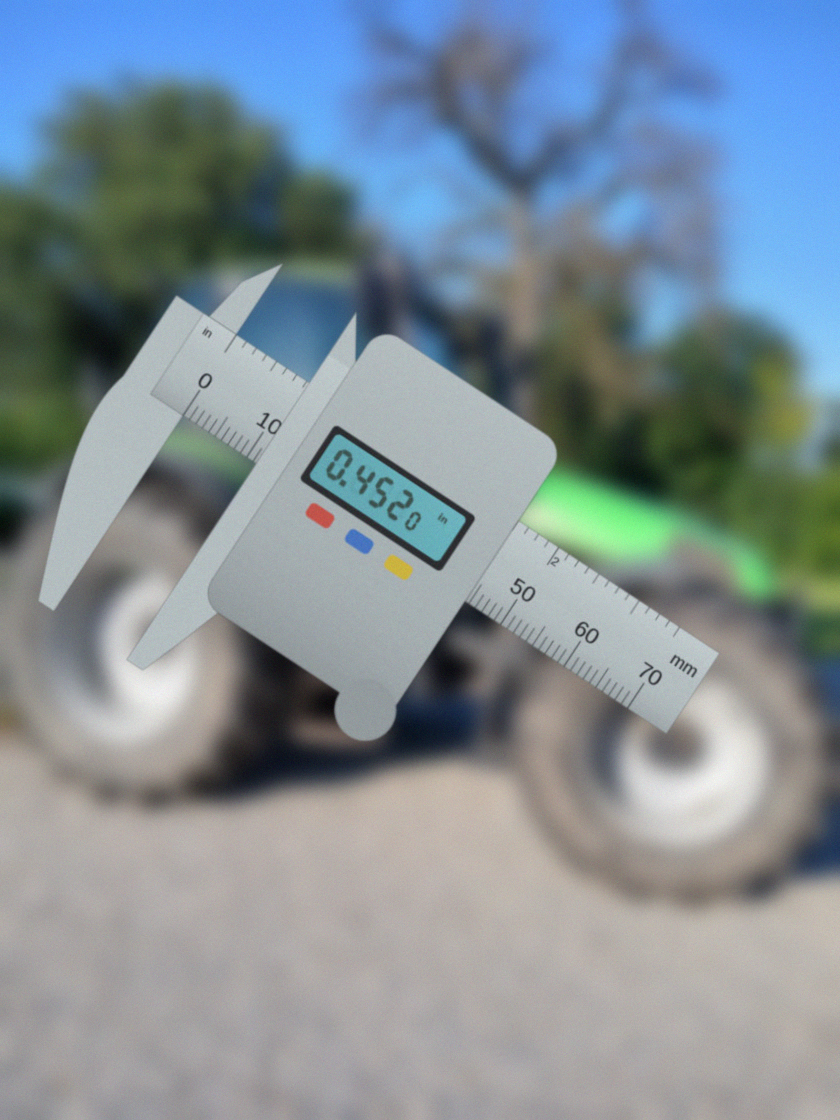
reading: 0.4520 in
